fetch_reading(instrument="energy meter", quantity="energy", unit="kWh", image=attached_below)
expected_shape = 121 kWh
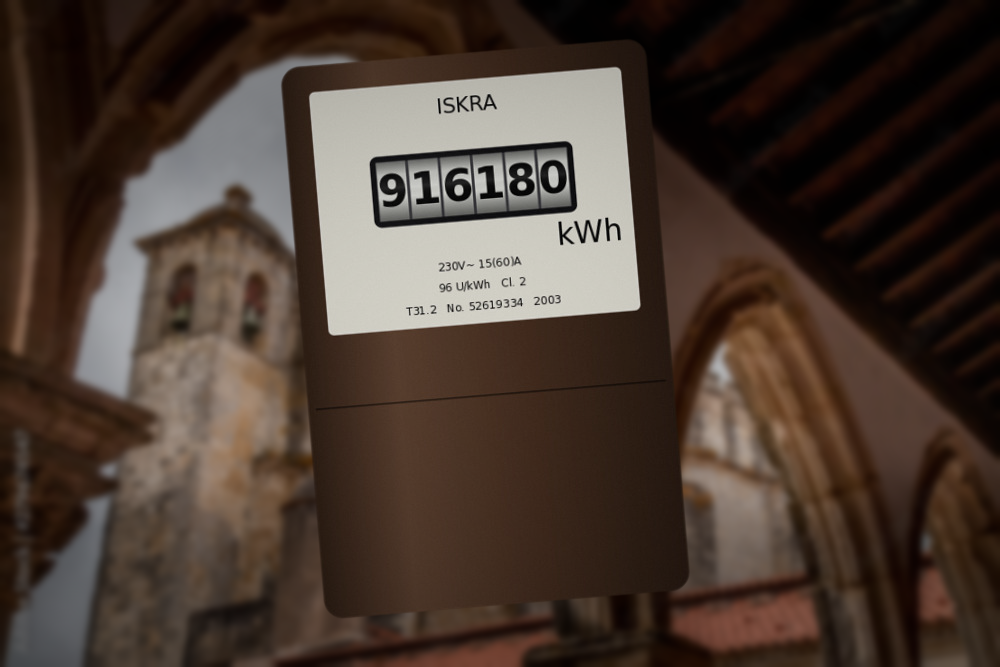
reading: 916180 kWh
